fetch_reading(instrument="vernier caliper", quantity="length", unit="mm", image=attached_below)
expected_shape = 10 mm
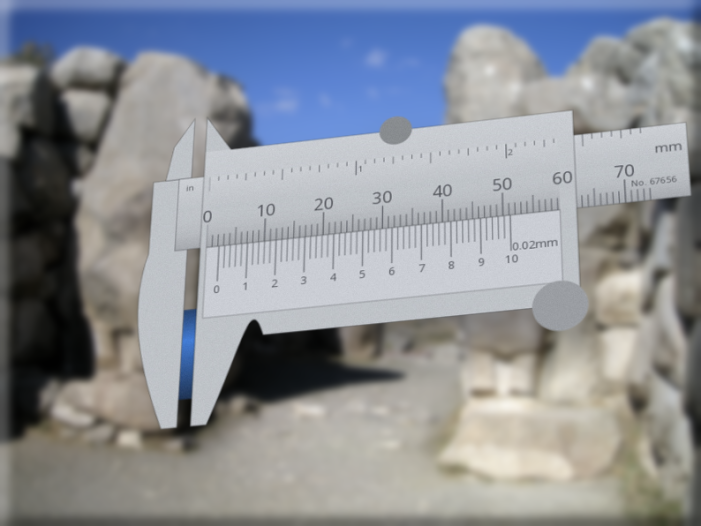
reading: 2.2 mm
